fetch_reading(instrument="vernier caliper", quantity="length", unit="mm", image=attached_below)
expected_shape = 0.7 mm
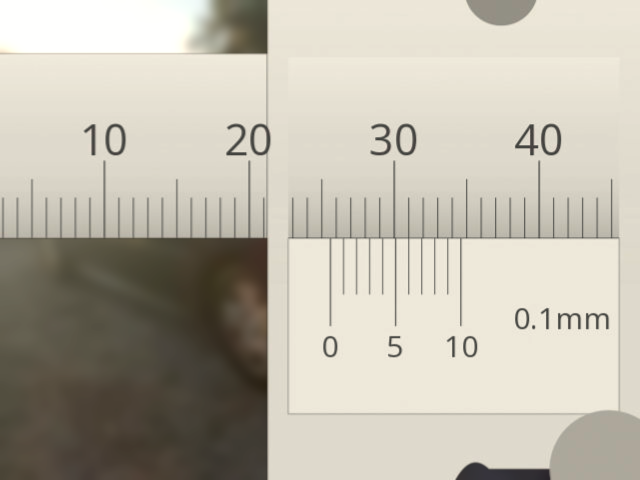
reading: 25.6 mm
